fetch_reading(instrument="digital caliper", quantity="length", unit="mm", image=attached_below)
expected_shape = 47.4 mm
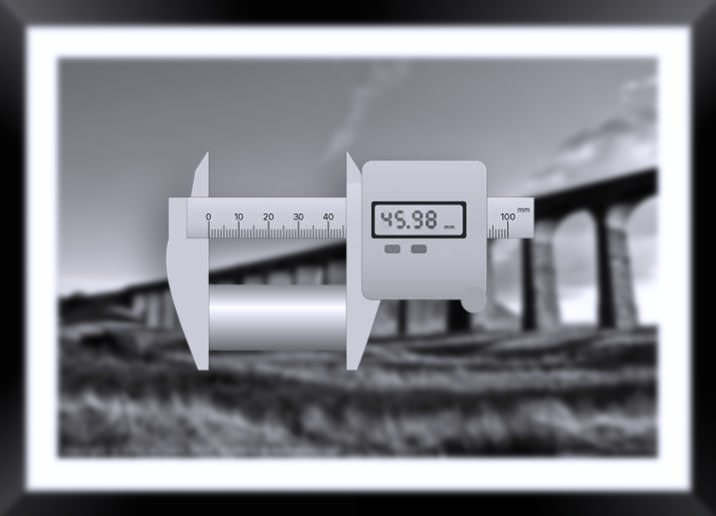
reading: 45.98 mm
